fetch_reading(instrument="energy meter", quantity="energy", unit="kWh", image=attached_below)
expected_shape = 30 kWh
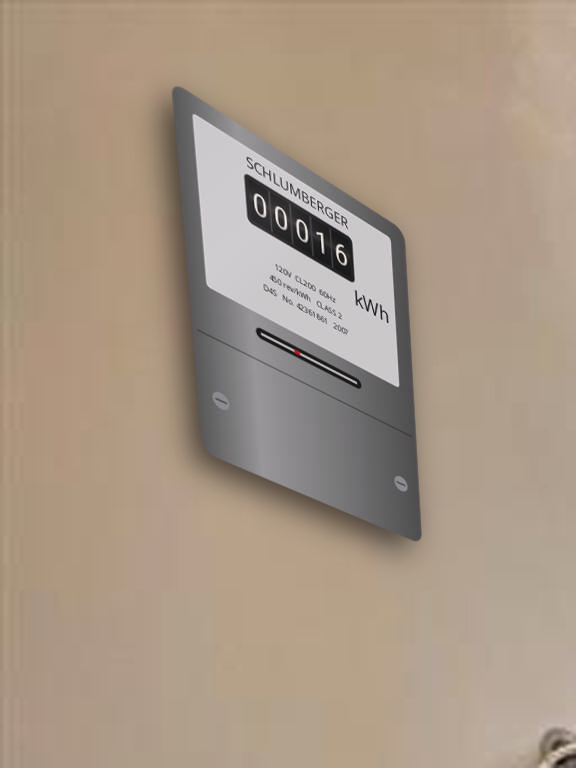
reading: 16 kWh
